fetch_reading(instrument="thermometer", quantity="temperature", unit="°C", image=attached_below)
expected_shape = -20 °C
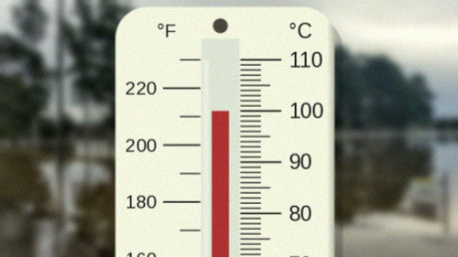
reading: 100 °C
